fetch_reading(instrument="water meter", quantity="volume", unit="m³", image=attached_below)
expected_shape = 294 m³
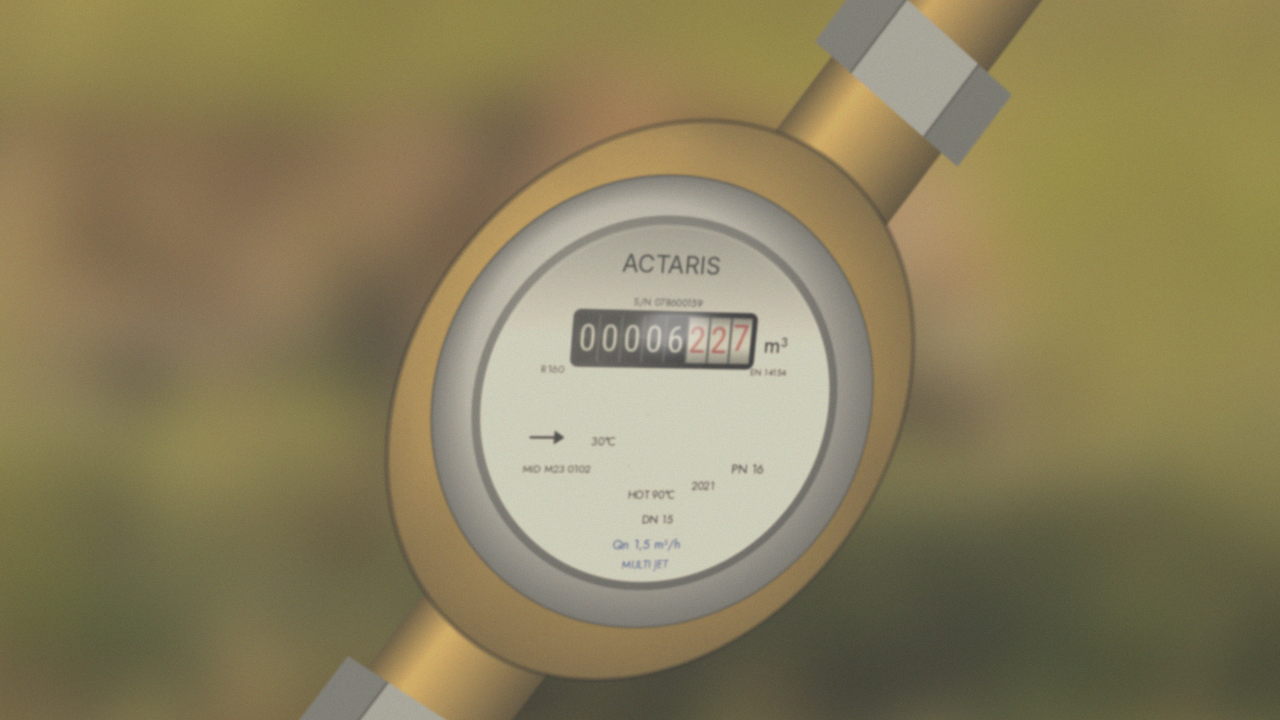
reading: 6.227 m³
